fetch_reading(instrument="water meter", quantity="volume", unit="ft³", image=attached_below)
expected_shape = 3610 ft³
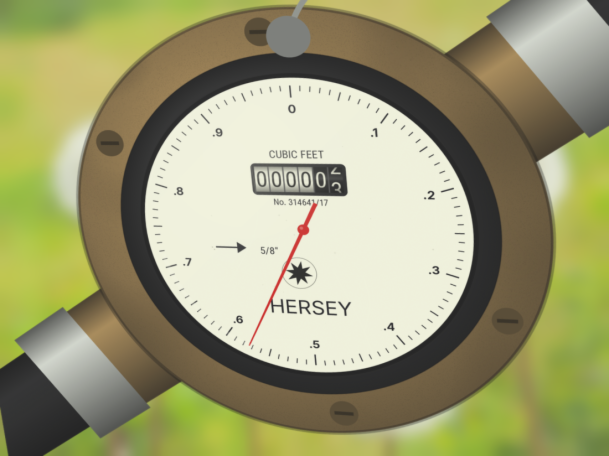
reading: 2.57 ft³
